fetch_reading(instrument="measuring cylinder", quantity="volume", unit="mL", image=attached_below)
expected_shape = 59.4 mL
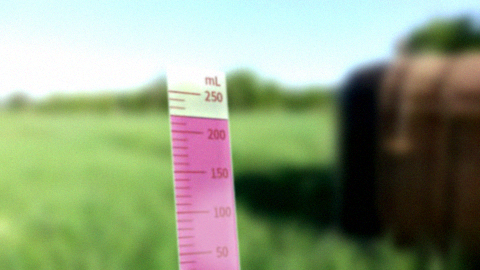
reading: 220 mL
